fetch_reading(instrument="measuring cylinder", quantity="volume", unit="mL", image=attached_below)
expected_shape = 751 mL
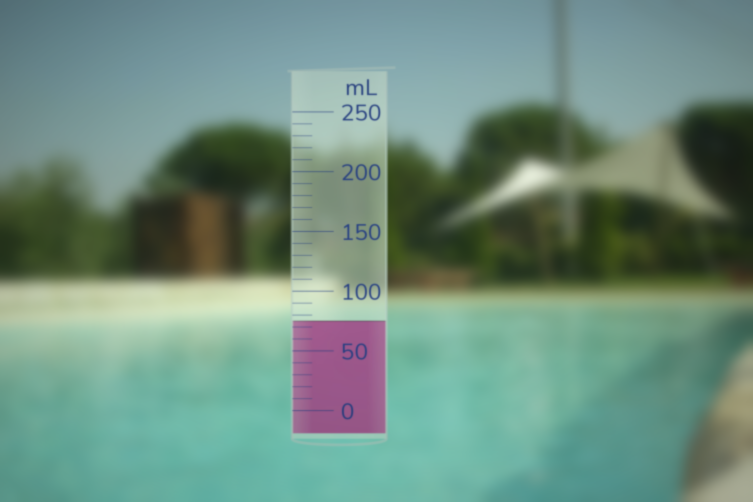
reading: 75 mL
